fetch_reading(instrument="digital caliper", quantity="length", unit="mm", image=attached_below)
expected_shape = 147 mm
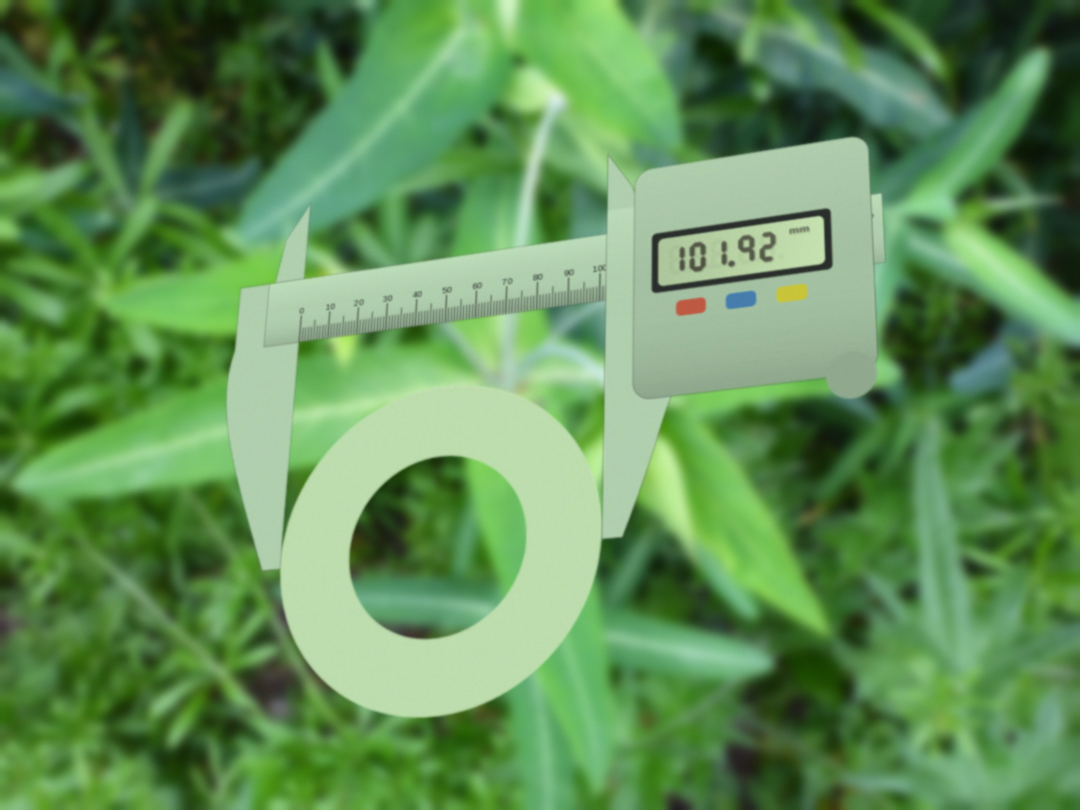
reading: 101.92 mm
